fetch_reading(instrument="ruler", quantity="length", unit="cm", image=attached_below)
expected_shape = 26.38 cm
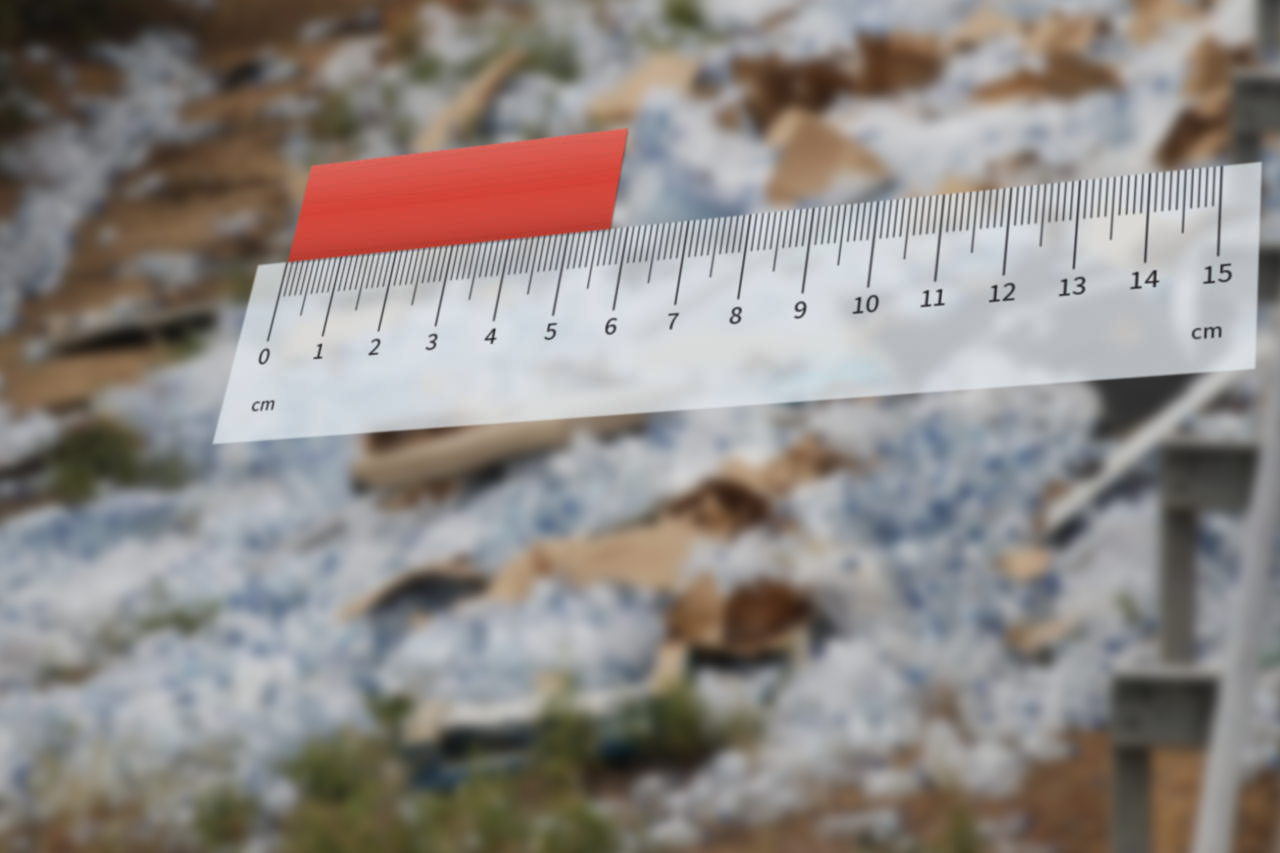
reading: 5.7 cm
